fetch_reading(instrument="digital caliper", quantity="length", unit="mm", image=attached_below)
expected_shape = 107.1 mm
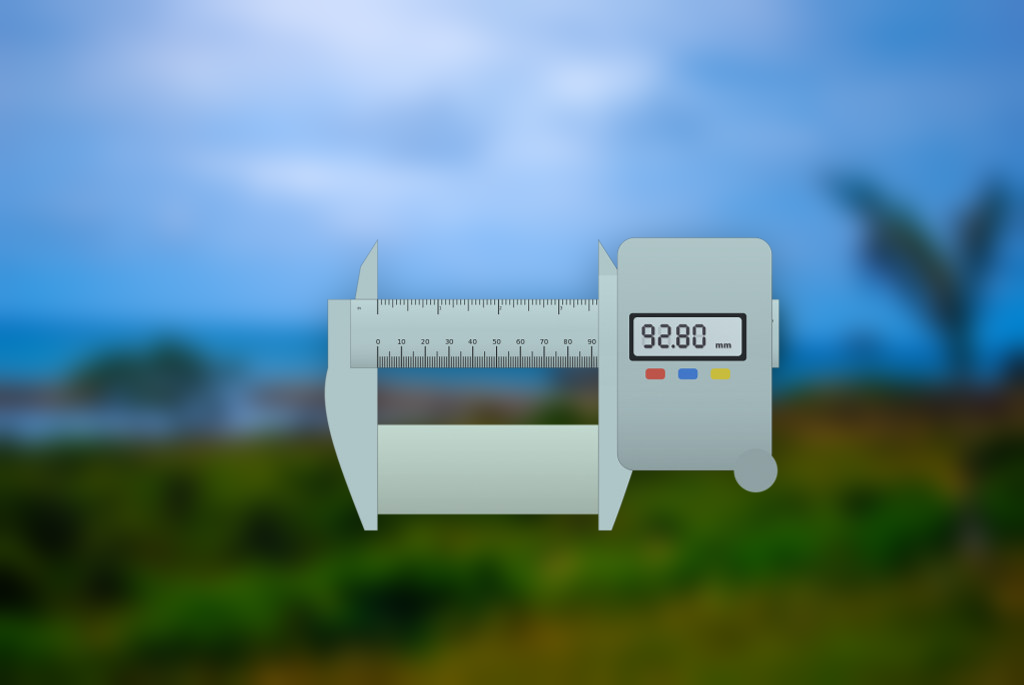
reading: 92.80 mm
